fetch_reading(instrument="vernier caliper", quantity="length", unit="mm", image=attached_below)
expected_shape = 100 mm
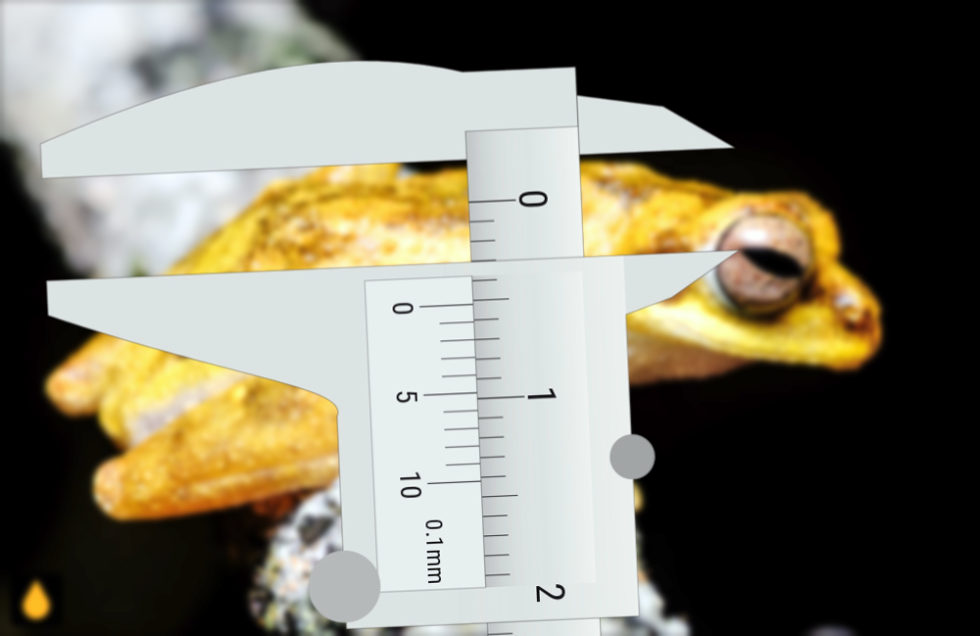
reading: 5.2 mm
